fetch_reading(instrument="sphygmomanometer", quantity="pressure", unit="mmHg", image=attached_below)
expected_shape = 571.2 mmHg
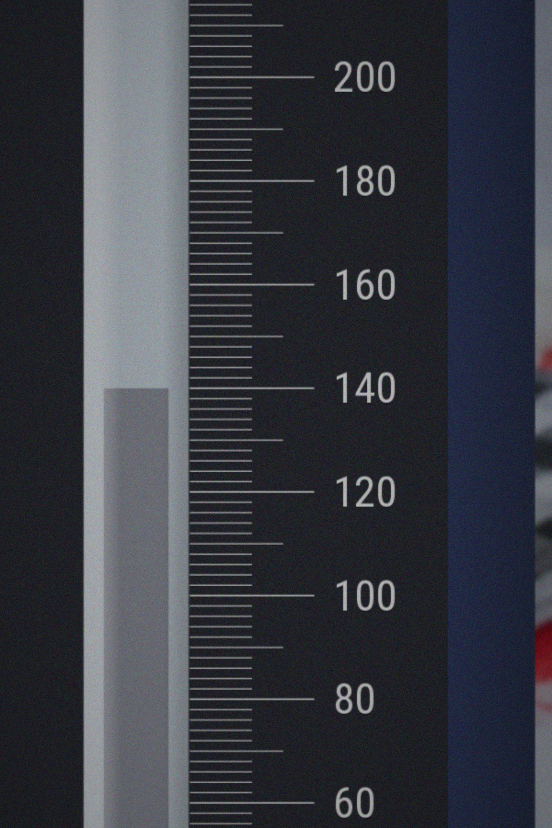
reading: 140 mmHg
